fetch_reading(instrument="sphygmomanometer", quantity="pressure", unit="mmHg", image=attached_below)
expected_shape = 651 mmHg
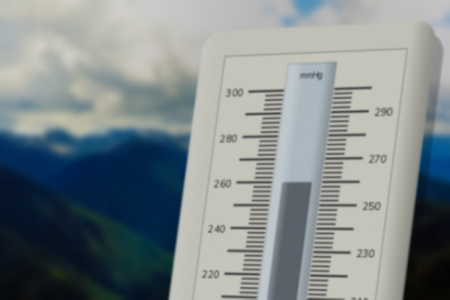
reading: 260 mmHg
